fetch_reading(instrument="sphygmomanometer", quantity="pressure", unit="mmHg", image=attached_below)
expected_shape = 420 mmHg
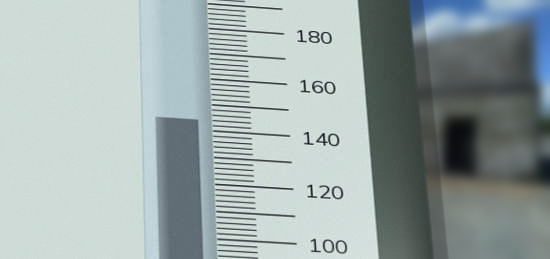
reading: 144 mmHg
